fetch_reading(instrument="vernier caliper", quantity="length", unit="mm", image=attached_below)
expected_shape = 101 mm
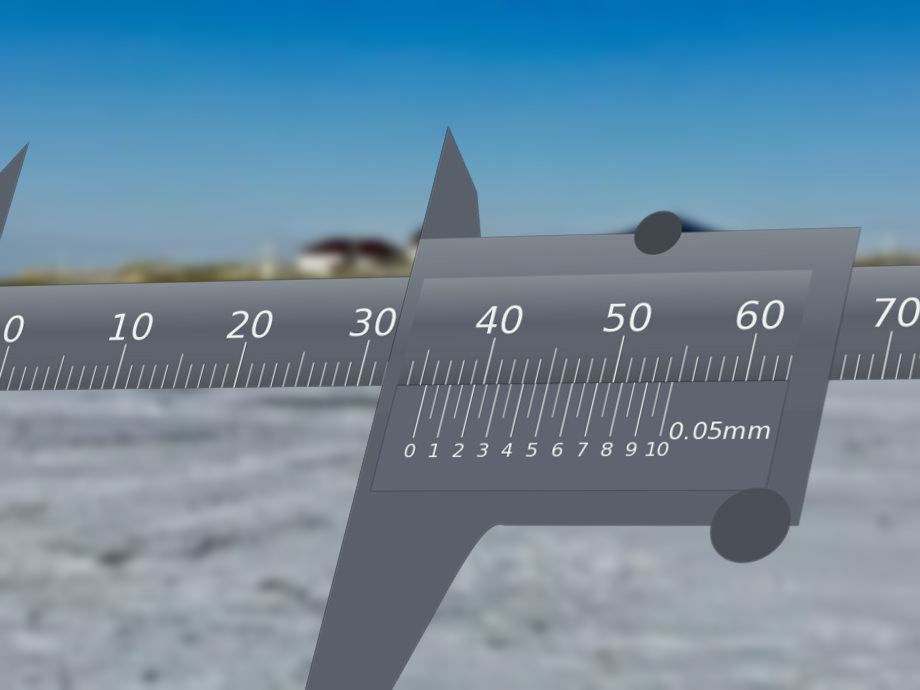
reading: 35.5 mm
